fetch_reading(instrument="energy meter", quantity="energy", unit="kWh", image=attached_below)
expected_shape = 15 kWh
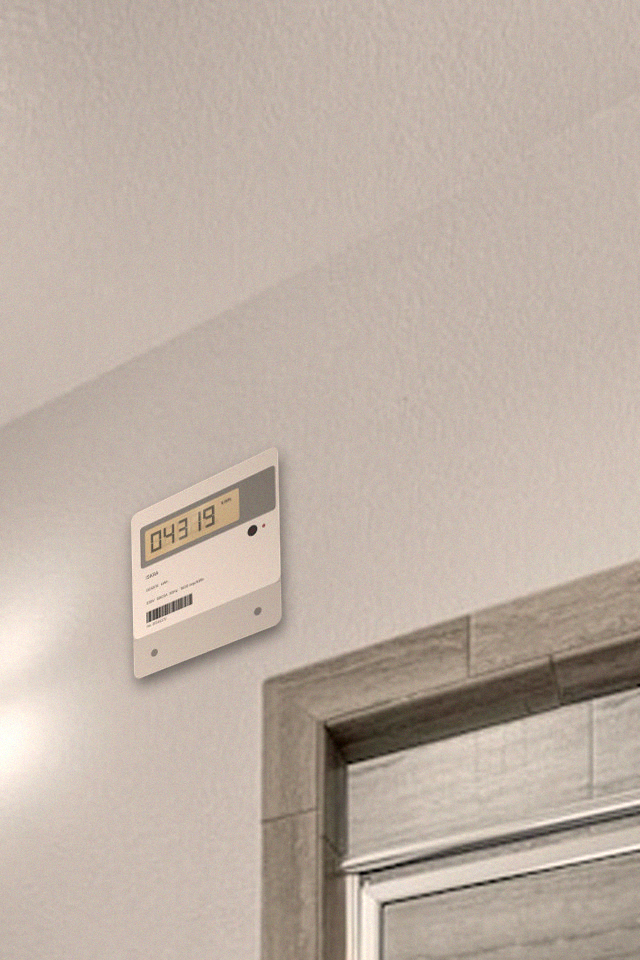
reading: 4319 kWh
